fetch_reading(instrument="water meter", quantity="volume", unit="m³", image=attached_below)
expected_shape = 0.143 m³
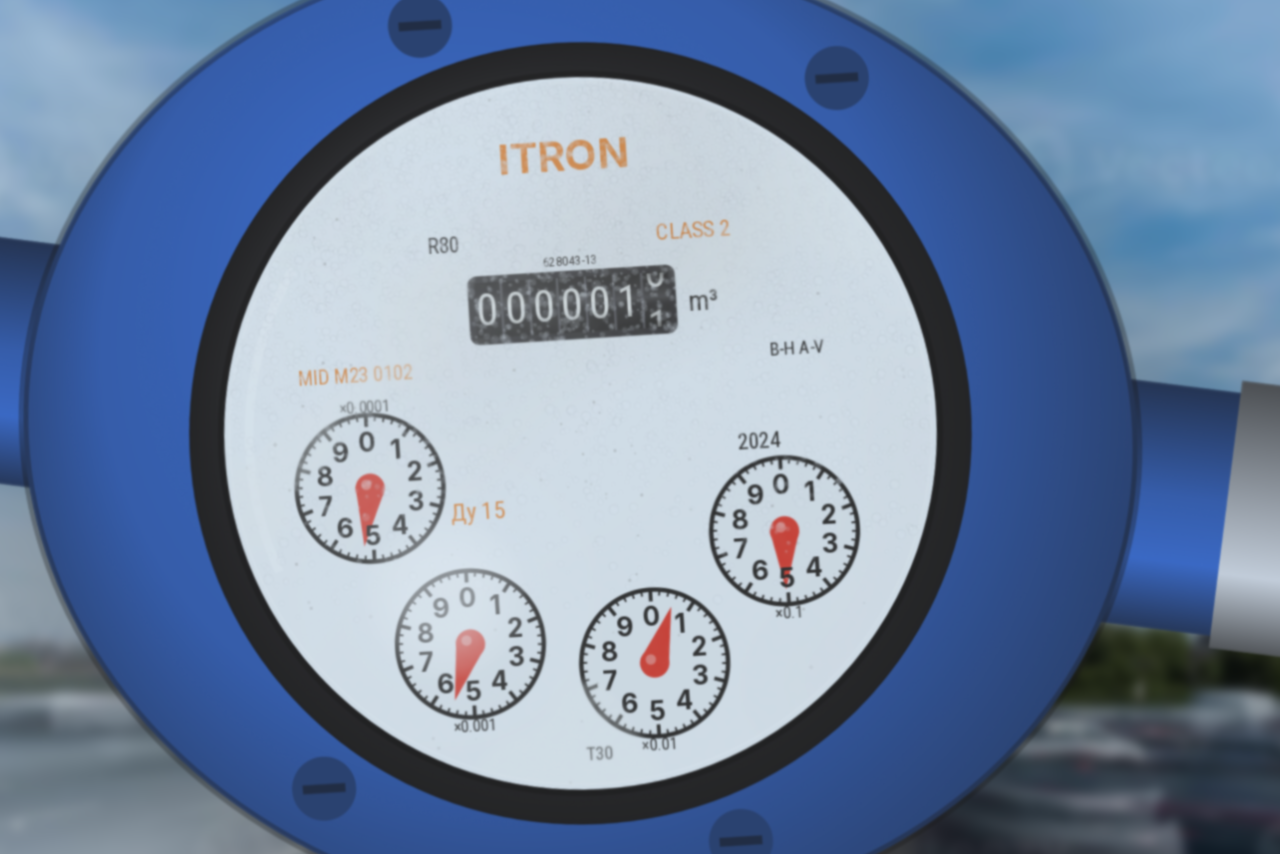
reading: 10.5055 m³
